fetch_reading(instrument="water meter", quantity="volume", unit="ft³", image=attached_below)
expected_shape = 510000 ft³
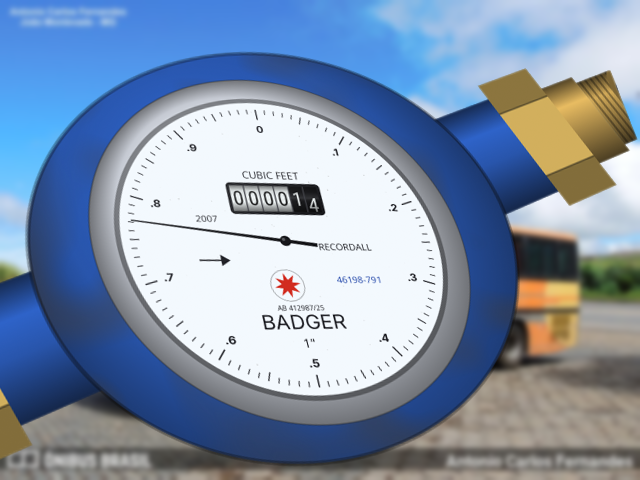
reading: 13.77 ft³
